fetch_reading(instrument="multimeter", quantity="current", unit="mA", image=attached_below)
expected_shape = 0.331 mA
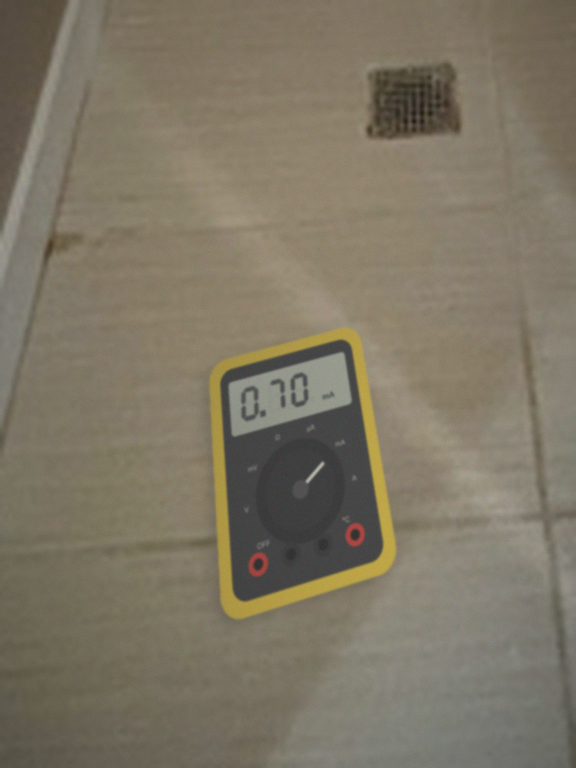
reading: 0.70 mA
